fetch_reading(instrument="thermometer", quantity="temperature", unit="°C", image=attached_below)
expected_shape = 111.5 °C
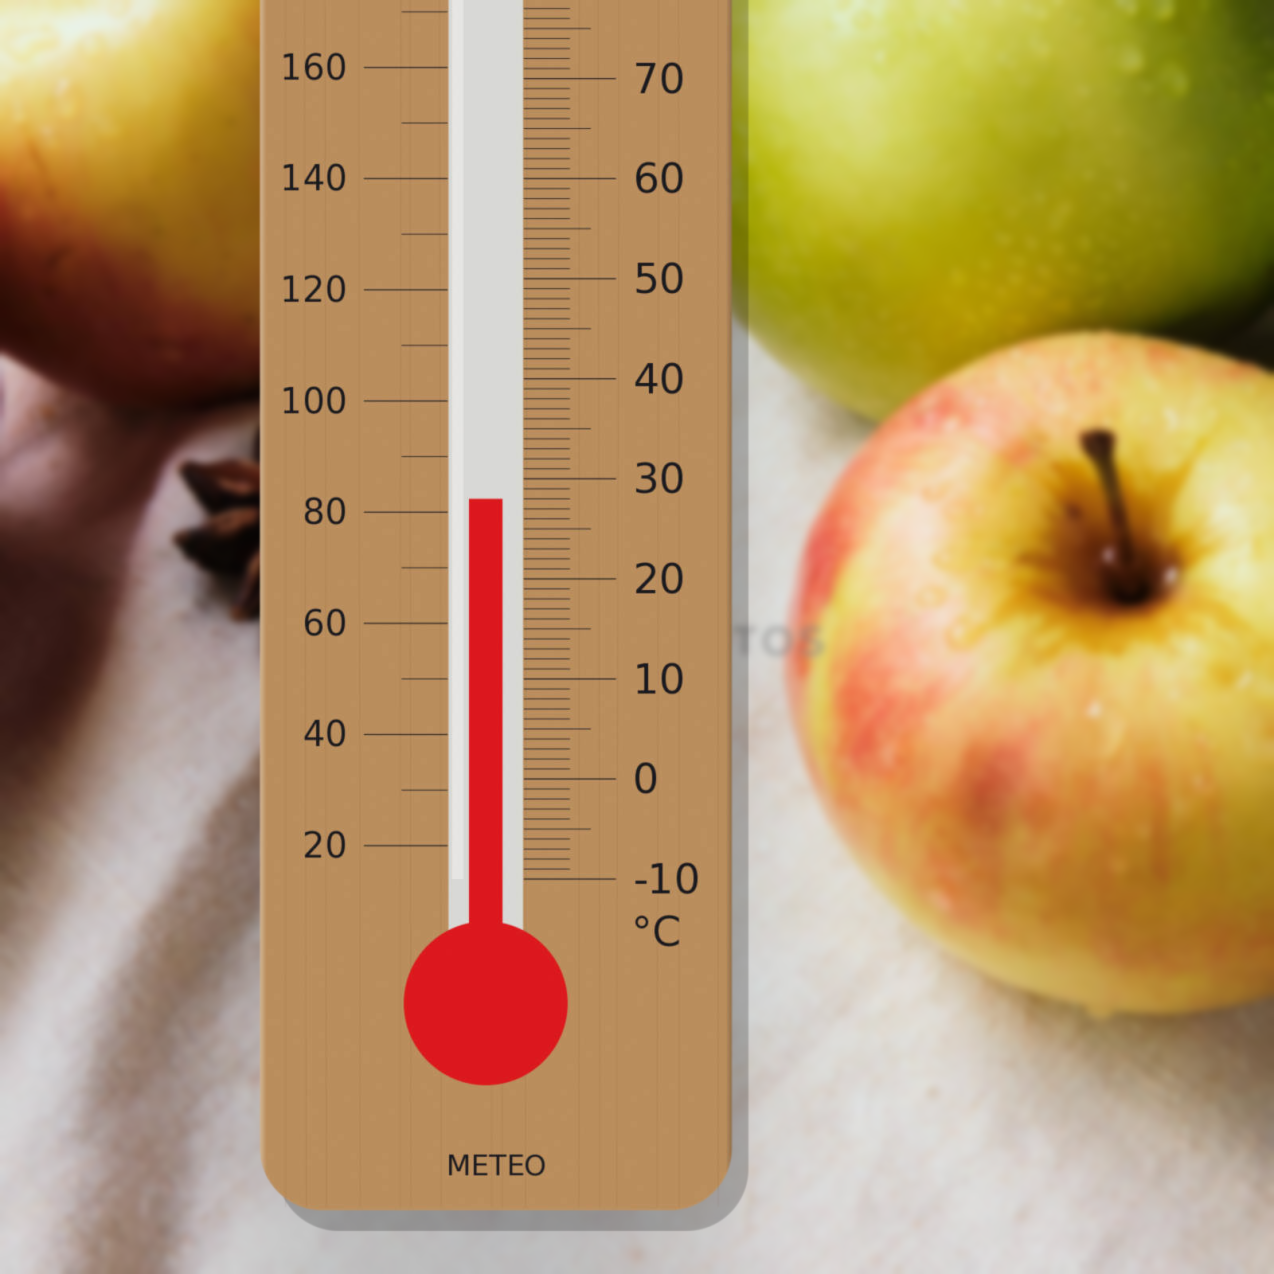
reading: 28 °C
